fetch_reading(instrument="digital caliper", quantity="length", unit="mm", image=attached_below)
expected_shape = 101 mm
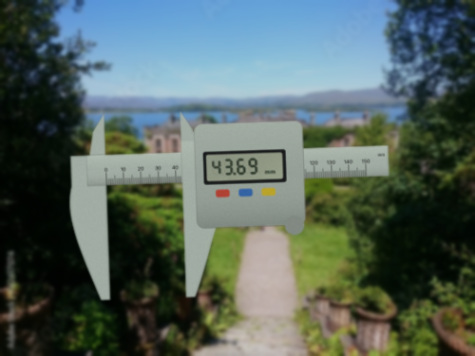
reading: 43.69 mm
